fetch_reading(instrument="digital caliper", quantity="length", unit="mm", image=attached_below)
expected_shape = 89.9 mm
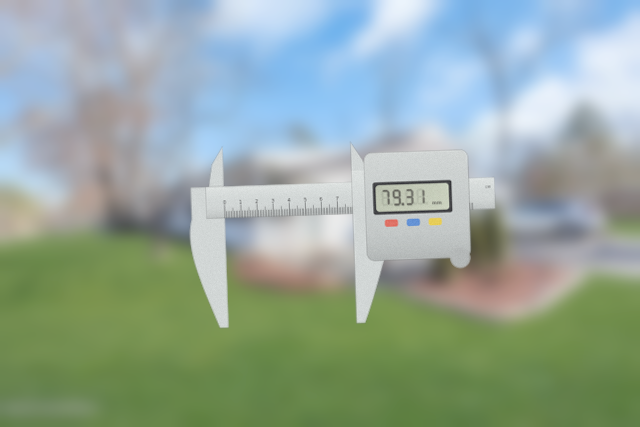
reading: 79.31 mm
